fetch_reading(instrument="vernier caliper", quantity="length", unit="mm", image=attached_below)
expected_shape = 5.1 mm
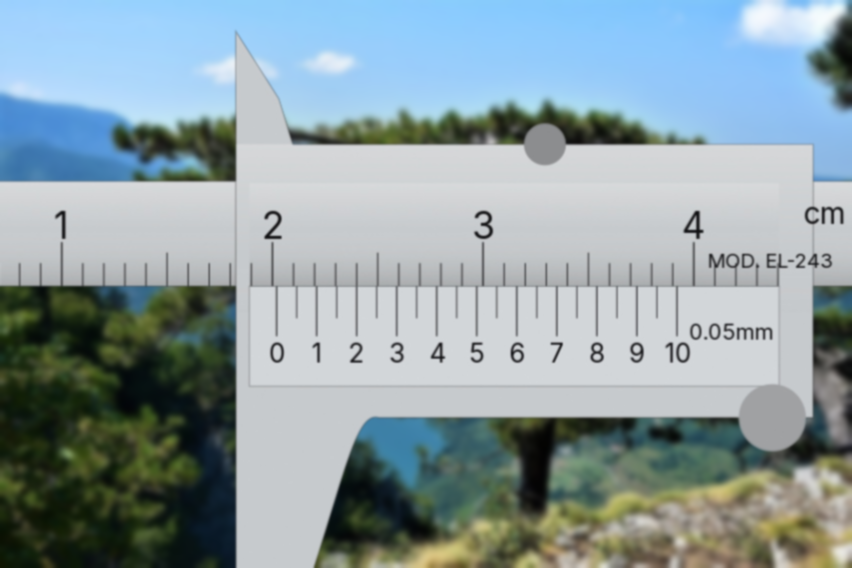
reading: 20.2 mm
